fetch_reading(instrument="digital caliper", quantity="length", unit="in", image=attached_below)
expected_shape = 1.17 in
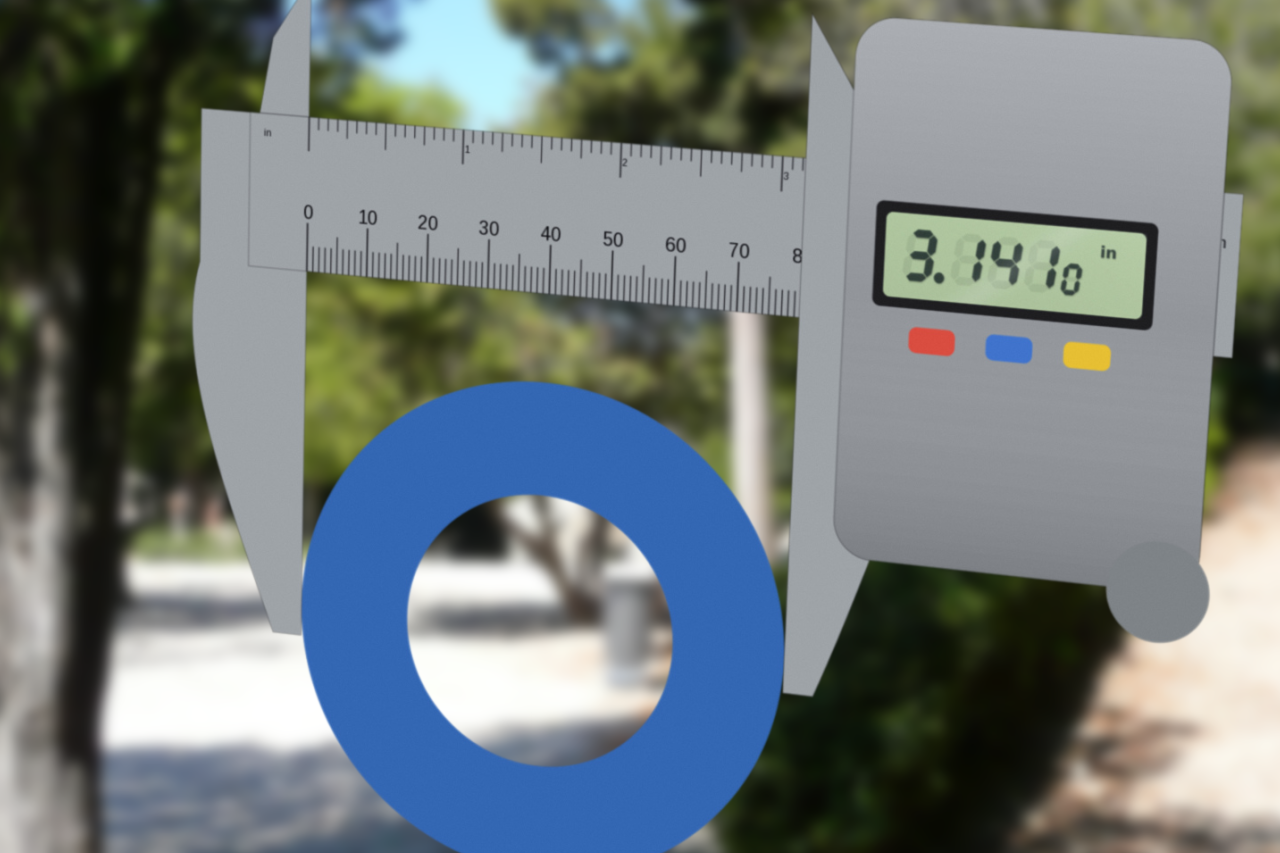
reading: 3.1410 in
